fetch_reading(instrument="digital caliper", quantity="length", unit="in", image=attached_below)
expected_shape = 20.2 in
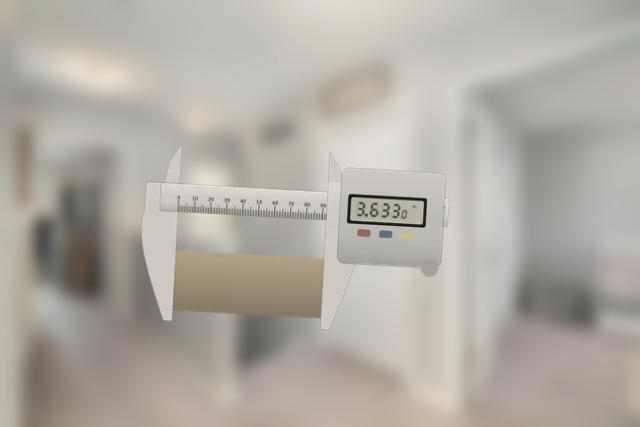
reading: 3.6330 in
